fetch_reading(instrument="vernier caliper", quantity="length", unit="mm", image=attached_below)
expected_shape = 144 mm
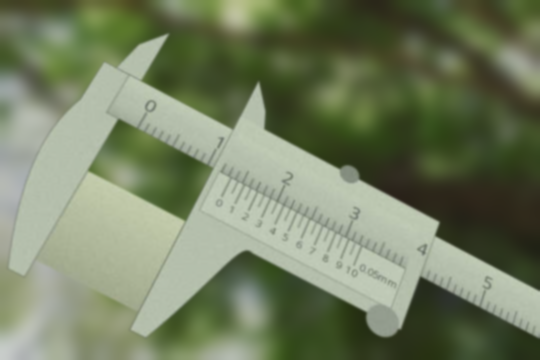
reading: 13.4 mm
